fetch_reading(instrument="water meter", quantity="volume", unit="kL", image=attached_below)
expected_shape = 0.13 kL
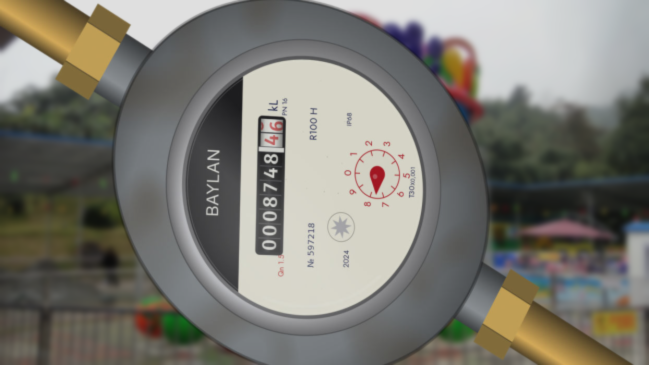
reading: 8748.457 kL
